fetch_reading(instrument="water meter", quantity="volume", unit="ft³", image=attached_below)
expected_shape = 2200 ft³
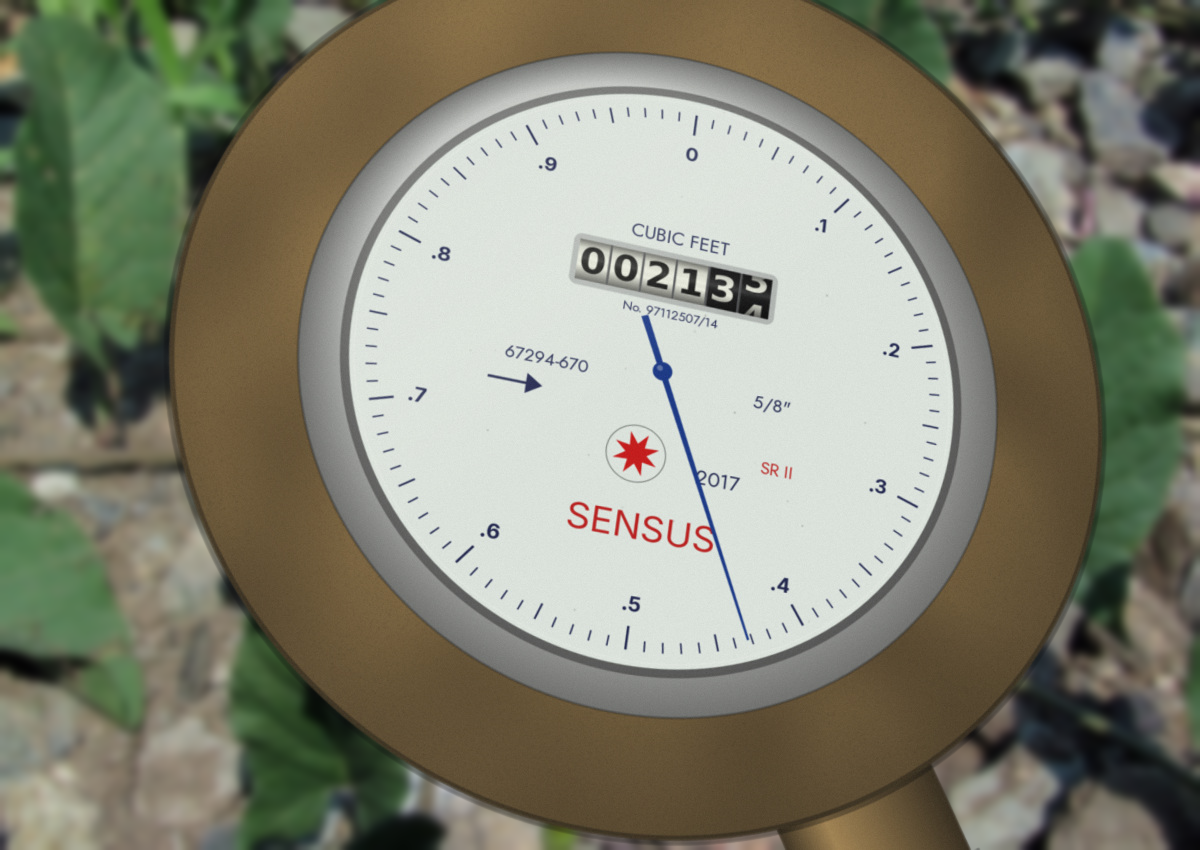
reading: 2133.43 ft³
